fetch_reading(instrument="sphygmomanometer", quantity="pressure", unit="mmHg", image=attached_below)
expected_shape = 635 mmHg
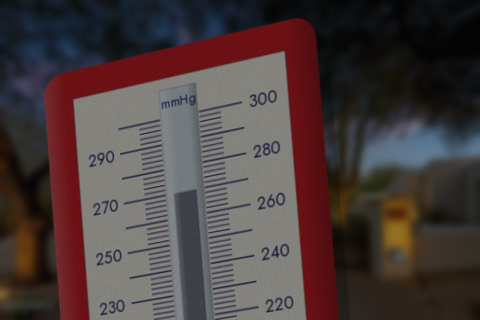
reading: 270 mmHg
